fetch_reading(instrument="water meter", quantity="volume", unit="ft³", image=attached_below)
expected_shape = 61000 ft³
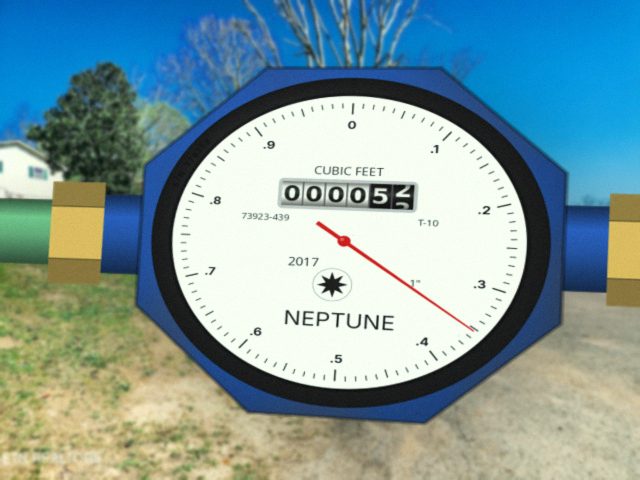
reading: 52.35 ft³
